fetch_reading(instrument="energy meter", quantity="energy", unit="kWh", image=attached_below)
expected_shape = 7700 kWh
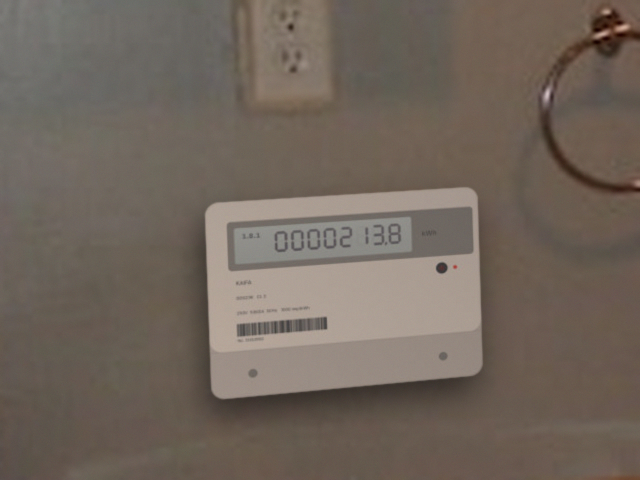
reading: 213.8 kWh
